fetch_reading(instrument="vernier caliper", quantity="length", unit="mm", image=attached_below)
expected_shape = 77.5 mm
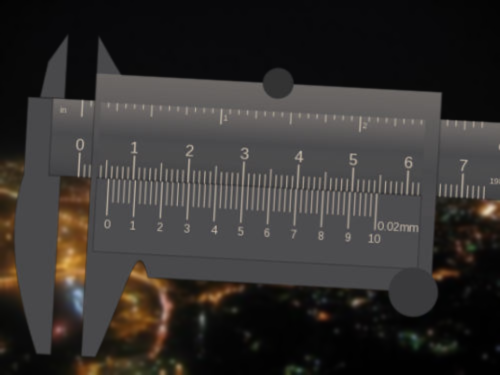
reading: 5.5 mm
